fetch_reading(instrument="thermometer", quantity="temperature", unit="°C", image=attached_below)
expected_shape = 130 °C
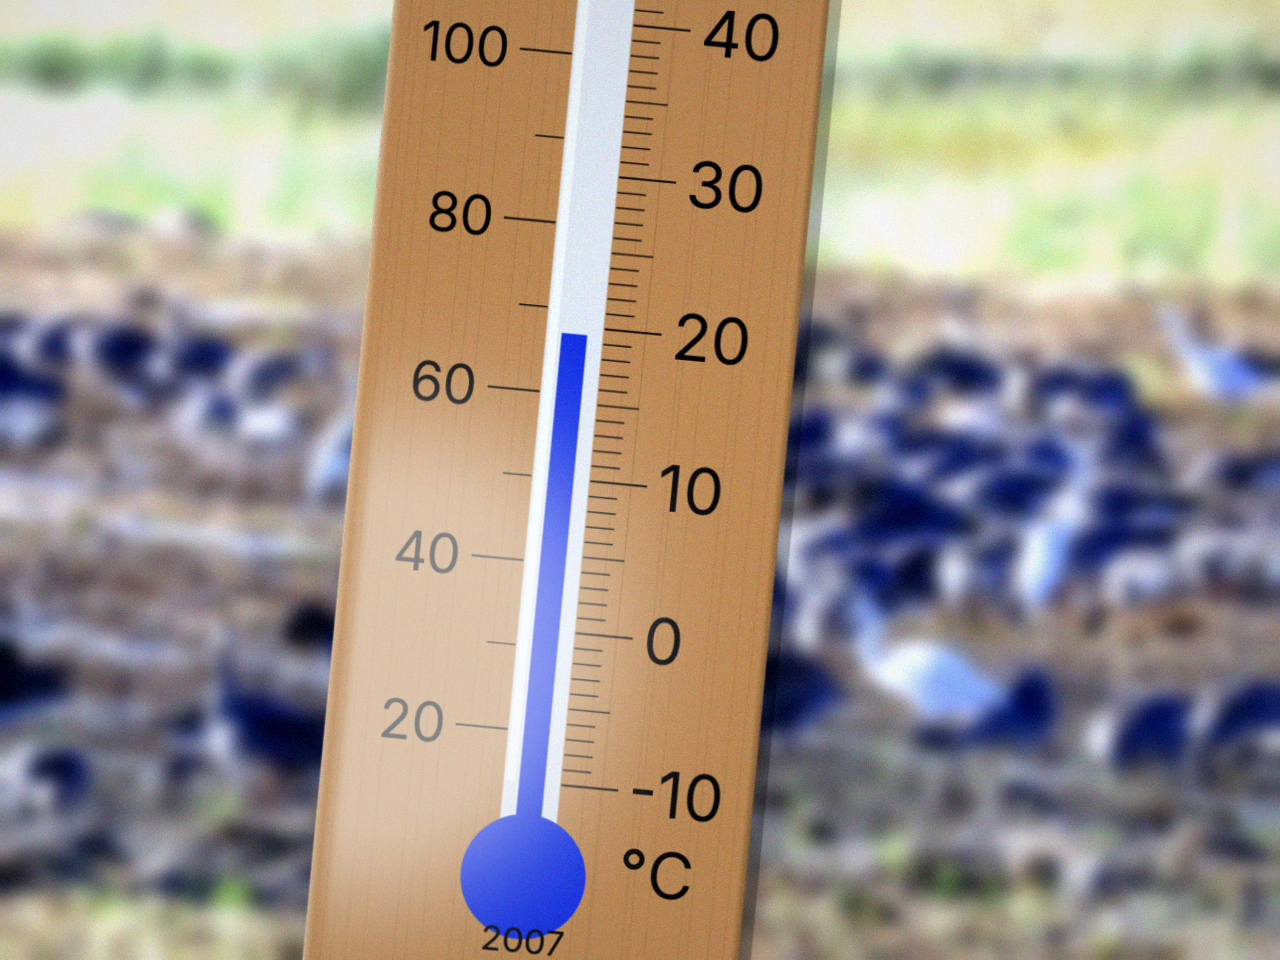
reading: 19.5 °C
